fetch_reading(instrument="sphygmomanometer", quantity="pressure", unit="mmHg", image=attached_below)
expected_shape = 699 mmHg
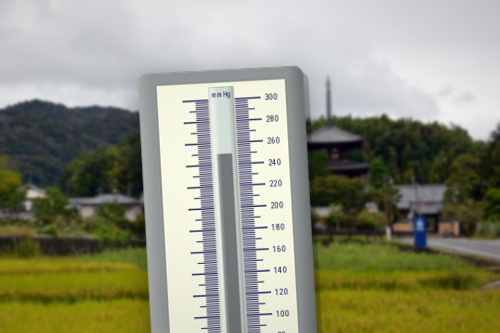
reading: 250 mmHg
